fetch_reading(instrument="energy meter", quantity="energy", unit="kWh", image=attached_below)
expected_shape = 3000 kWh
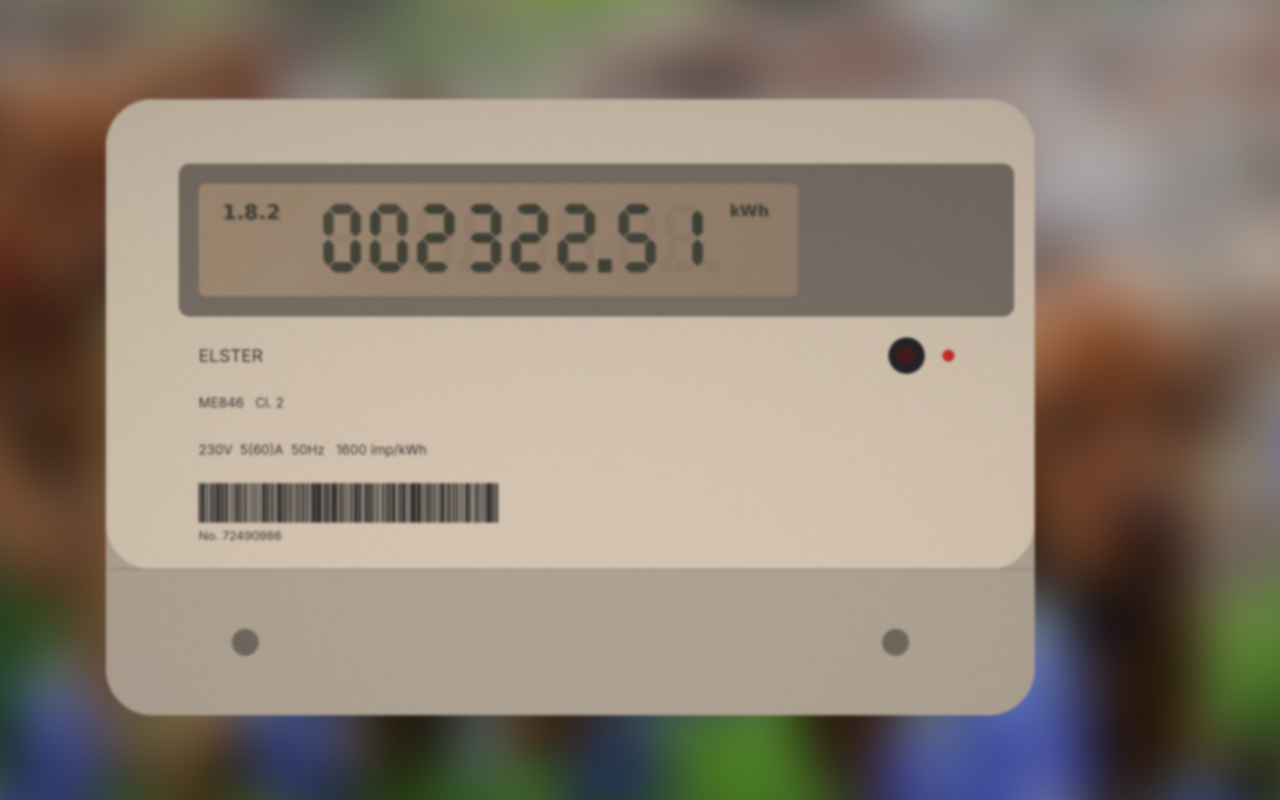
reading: 2322.51 kWh
